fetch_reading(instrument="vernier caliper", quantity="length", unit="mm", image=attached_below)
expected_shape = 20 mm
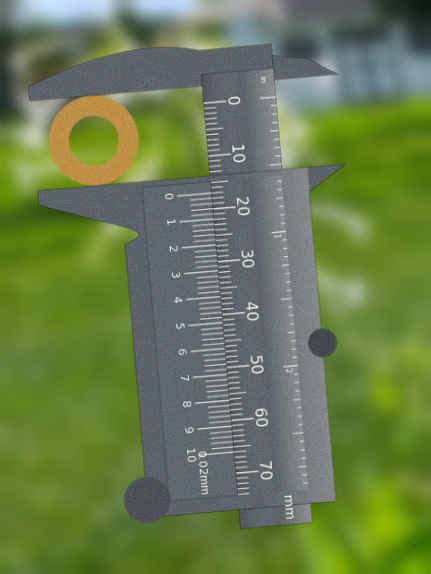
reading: 17.0 mm
